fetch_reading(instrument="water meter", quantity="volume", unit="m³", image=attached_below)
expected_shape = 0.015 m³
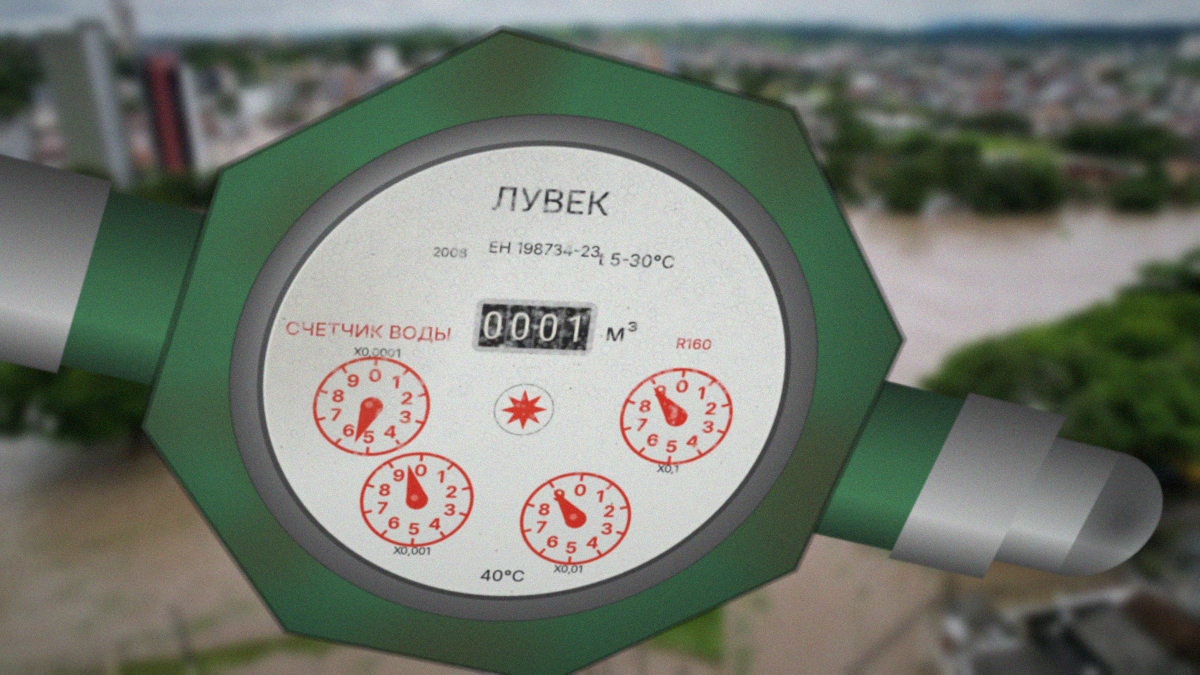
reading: 1.8895 m³
